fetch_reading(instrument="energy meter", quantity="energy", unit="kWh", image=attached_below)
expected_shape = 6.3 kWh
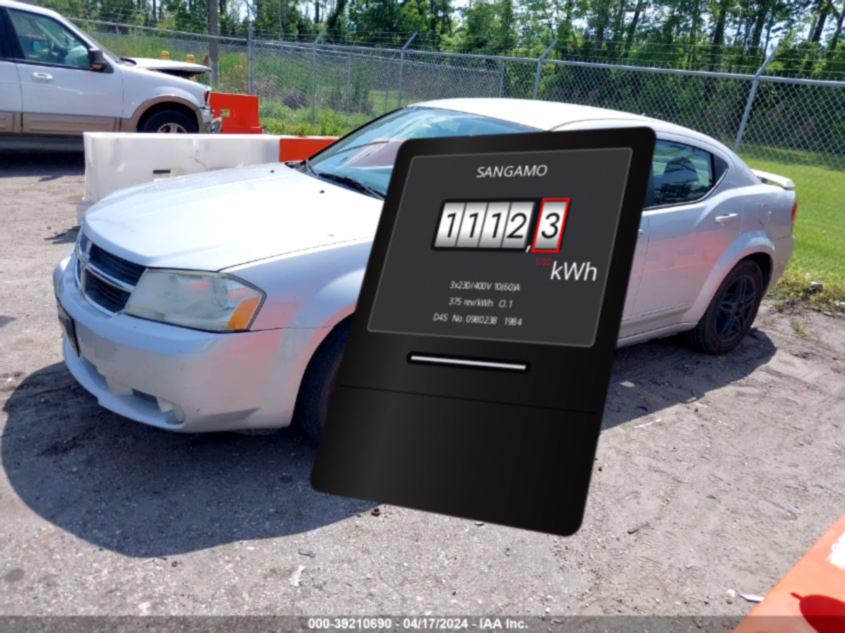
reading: 1112.3 kWh
